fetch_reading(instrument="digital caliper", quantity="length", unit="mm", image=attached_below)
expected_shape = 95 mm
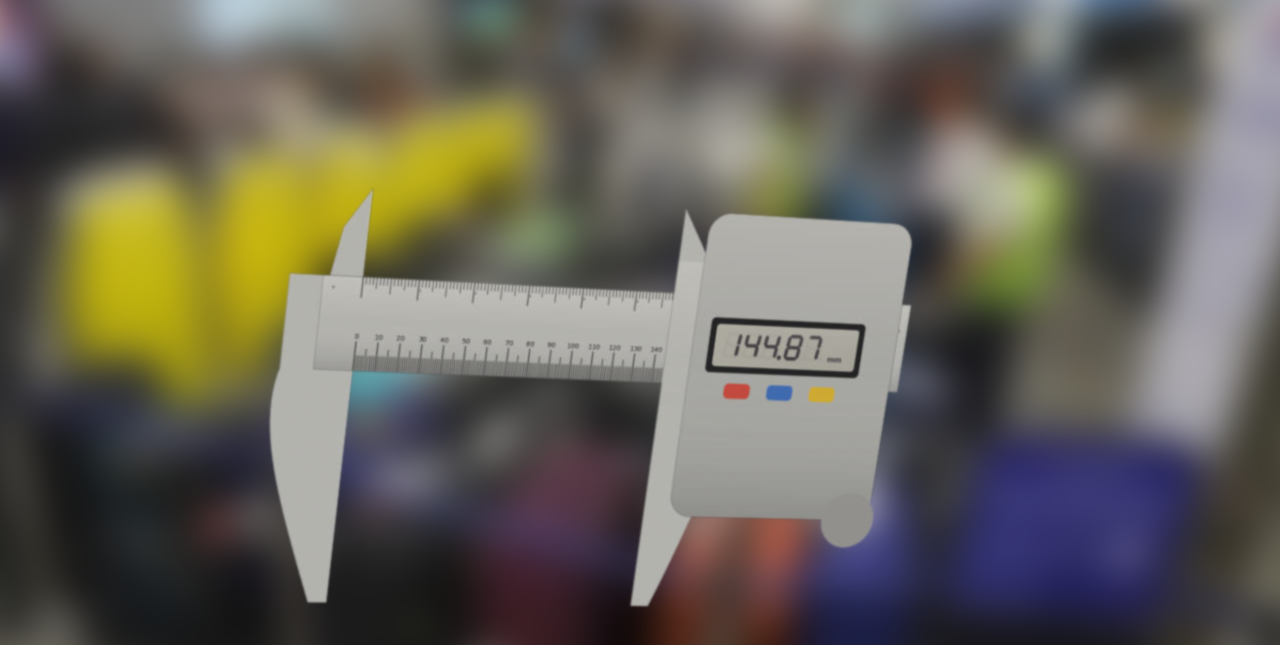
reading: 144.87 mm
